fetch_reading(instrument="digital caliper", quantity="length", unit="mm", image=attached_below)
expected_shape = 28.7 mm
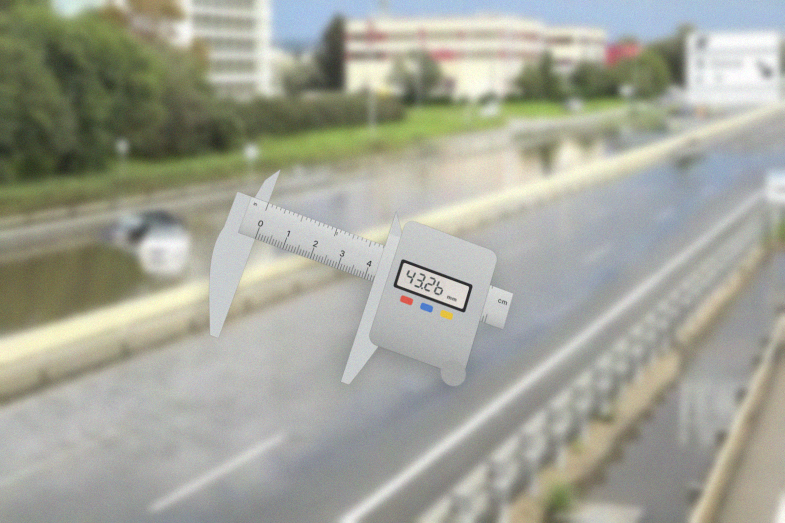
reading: 43.26 mm
